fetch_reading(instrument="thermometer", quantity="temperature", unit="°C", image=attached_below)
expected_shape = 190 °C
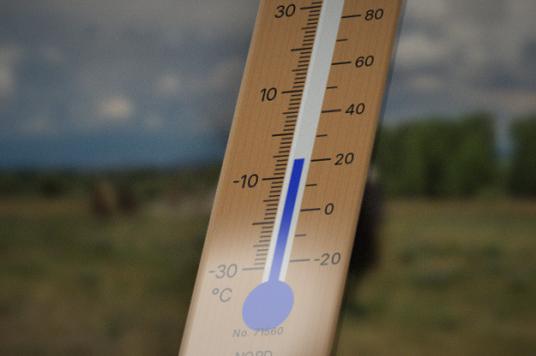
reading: -6 °C
